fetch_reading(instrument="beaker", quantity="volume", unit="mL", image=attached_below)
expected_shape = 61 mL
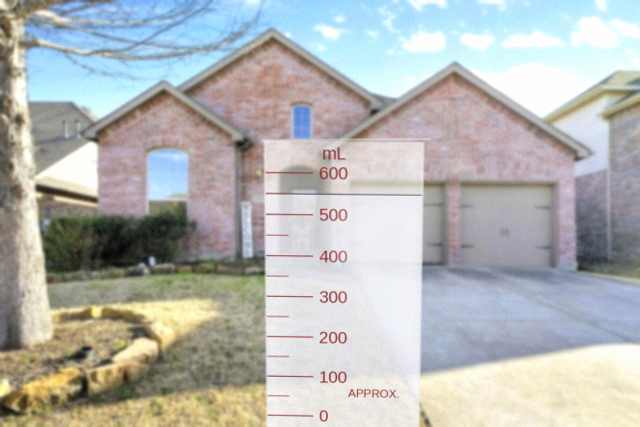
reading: 550 mL
